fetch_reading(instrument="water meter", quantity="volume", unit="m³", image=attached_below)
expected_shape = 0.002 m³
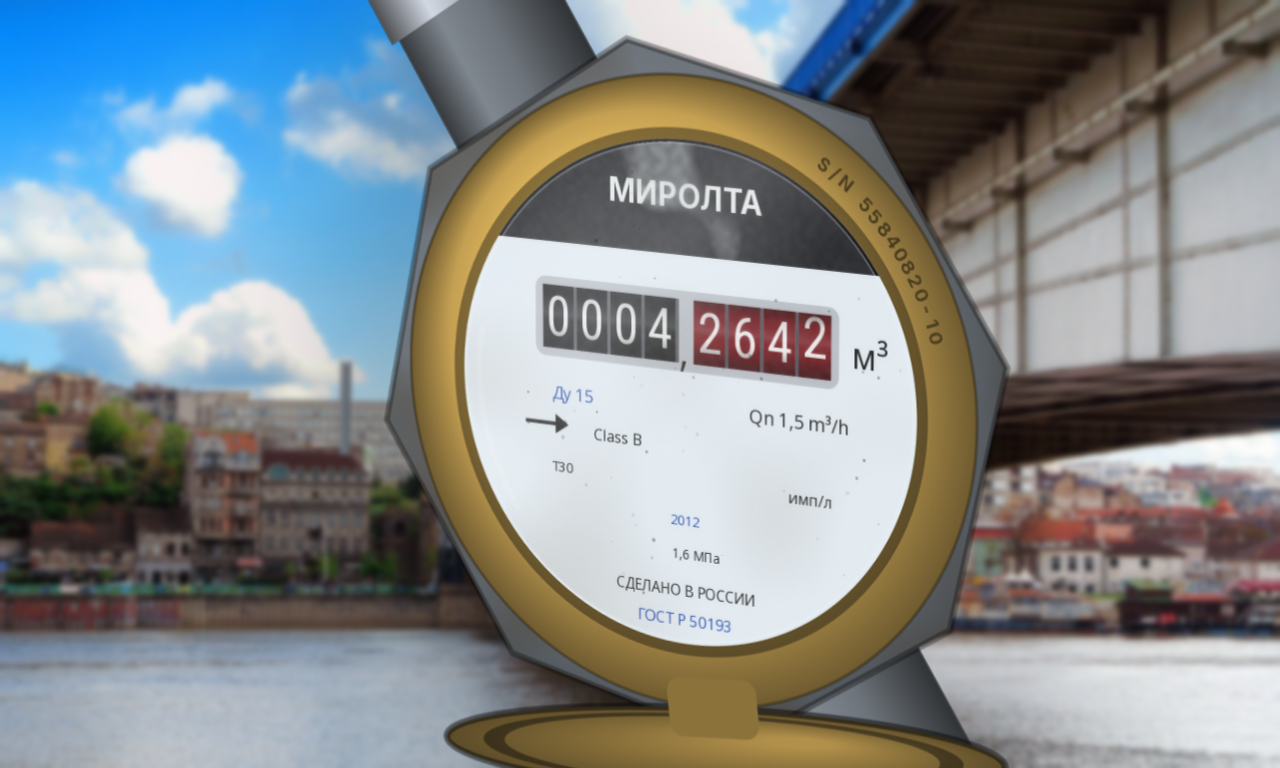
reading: 4.2642 m³
